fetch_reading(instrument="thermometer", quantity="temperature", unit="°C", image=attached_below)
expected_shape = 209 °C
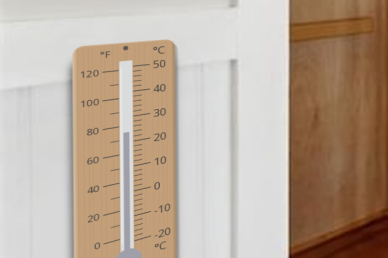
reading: 24 °C
